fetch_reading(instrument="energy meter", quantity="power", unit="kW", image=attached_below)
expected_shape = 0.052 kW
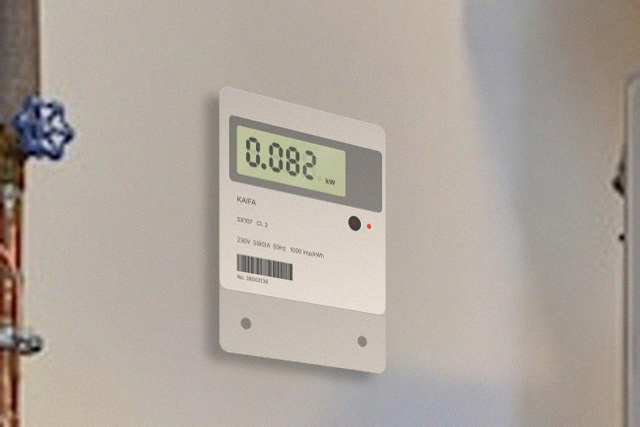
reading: 0.082 kW
